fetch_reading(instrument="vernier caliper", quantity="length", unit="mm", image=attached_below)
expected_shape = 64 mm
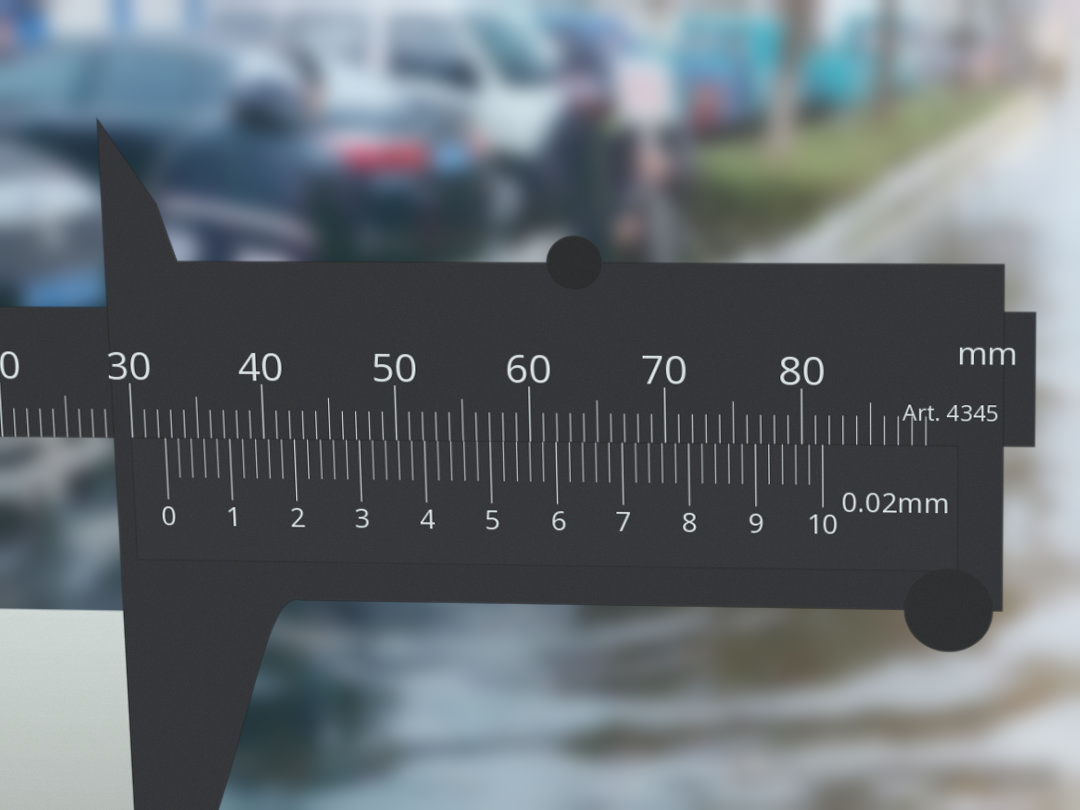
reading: 32.5 mm
